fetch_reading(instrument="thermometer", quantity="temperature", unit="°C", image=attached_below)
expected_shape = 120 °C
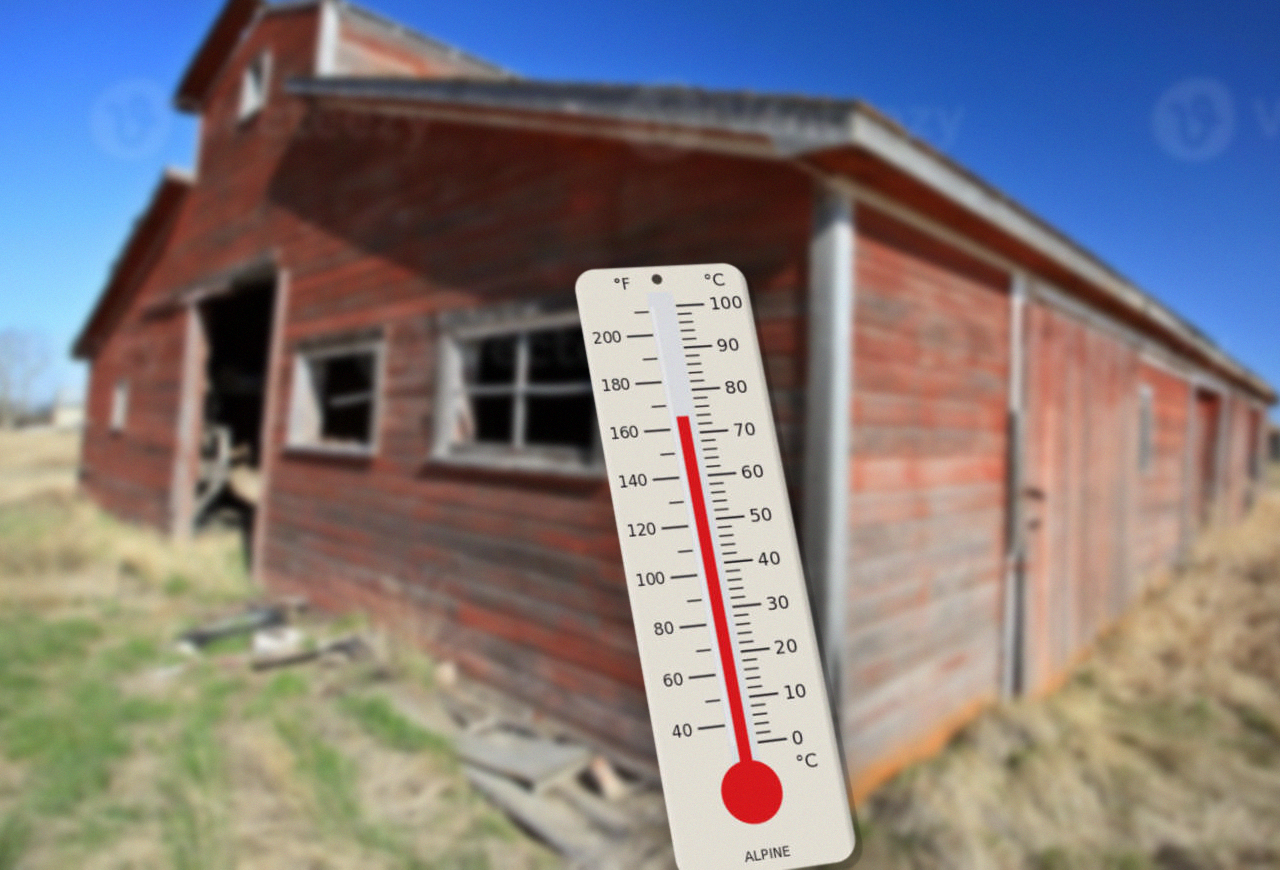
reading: 74 °C
